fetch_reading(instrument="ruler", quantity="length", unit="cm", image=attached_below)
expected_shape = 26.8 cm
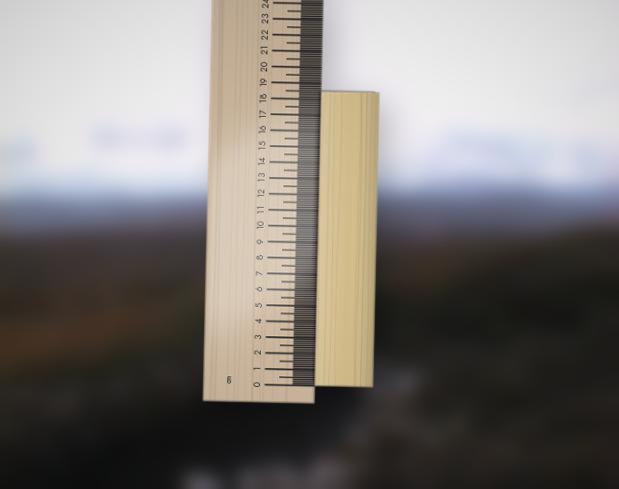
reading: 18.5 cm
